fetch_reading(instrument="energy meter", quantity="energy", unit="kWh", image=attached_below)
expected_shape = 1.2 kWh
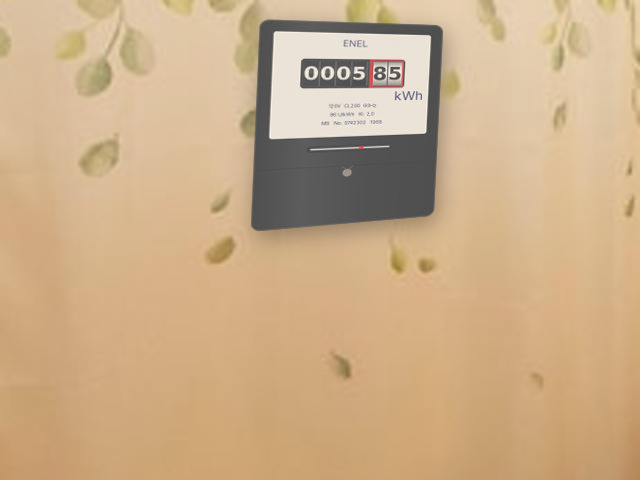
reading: 5.85 kWh
